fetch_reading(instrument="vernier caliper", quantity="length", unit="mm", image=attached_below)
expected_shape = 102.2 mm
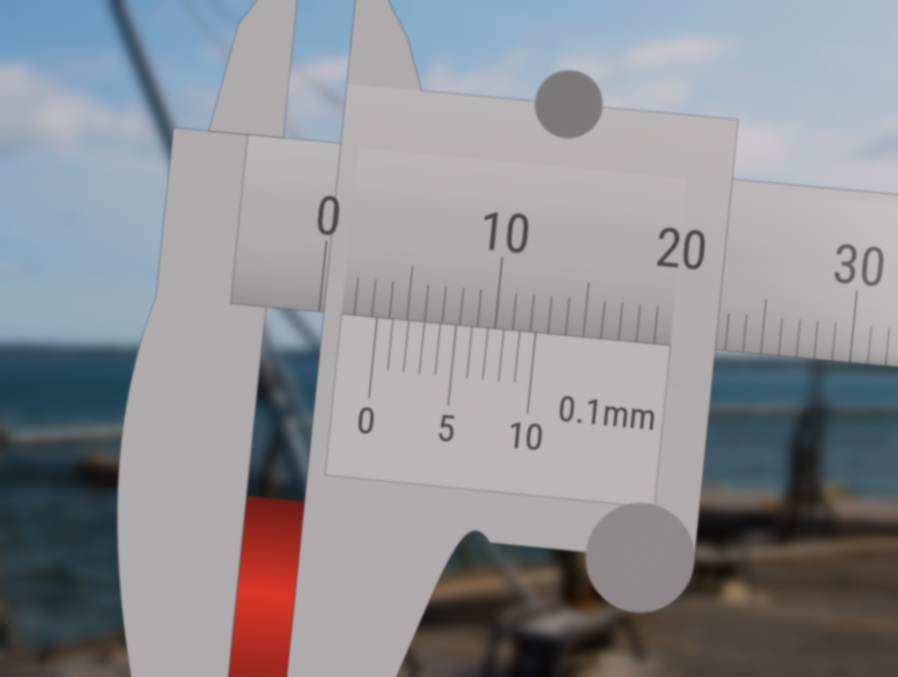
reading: 3.3 mm
